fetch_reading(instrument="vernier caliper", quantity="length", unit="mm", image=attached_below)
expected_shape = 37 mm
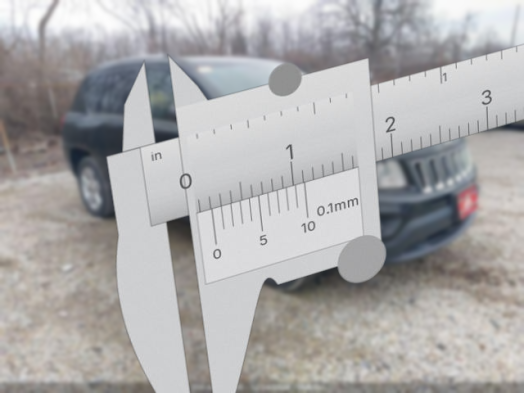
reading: 2.1 mm
